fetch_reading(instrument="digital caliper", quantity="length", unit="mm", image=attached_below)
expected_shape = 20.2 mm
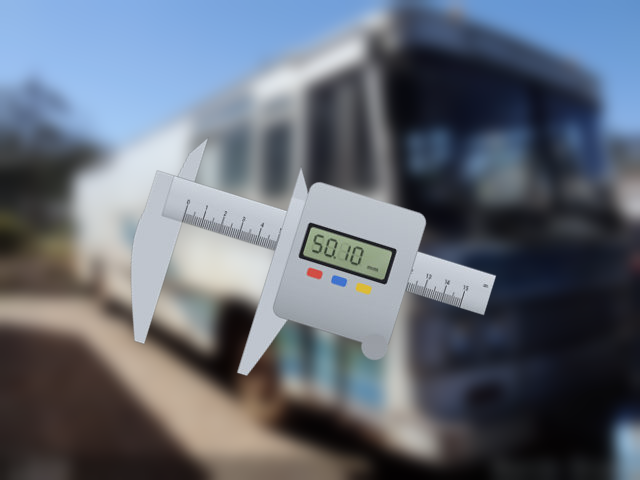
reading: 50.10 mm
